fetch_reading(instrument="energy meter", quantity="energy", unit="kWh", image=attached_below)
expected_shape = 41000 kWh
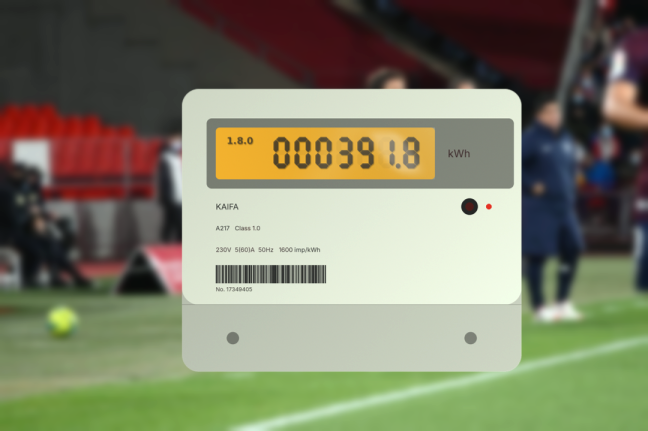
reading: 391.8 kWh
